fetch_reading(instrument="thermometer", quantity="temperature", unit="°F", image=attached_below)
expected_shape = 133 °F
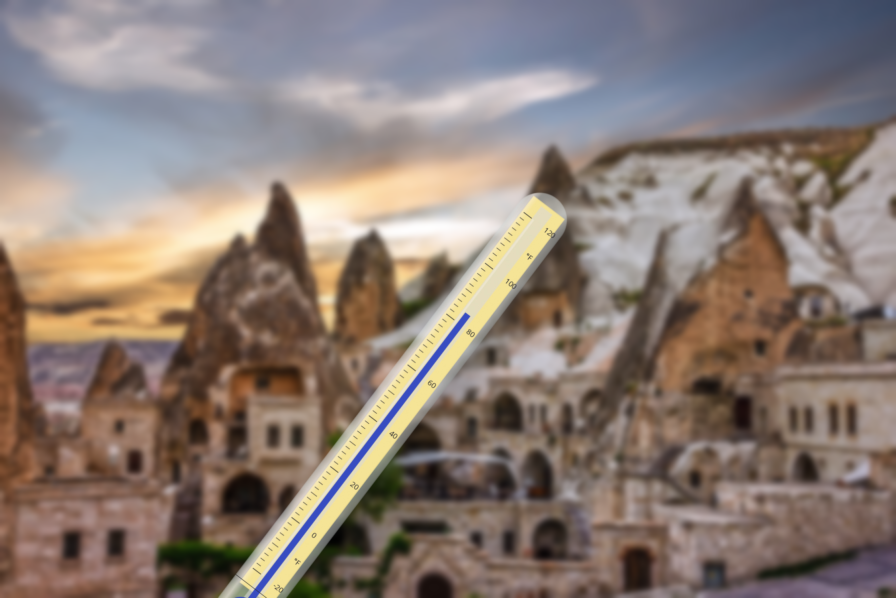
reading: 84 °F
